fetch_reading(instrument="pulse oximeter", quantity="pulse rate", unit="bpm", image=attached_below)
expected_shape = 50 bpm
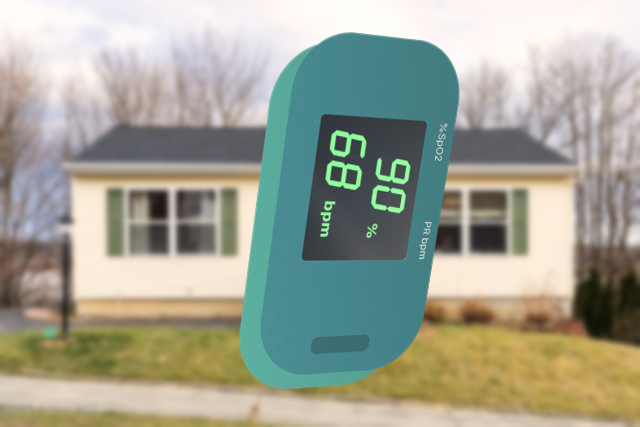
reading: 68 bpm
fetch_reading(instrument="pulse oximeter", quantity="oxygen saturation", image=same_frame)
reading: 90 %
